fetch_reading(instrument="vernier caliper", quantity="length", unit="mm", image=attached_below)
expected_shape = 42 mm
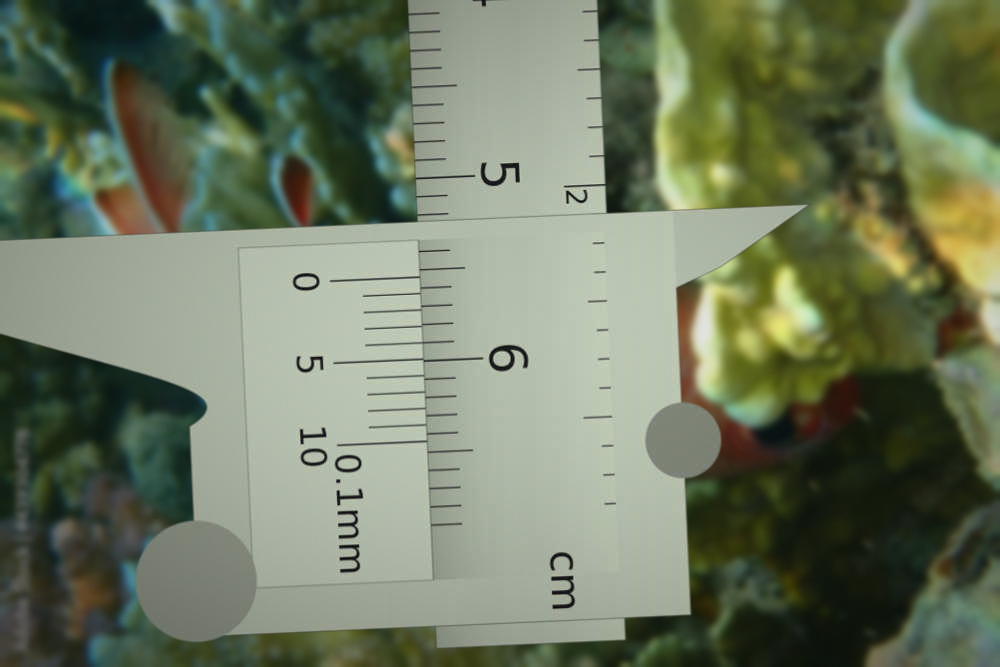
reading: 55.4 mm
